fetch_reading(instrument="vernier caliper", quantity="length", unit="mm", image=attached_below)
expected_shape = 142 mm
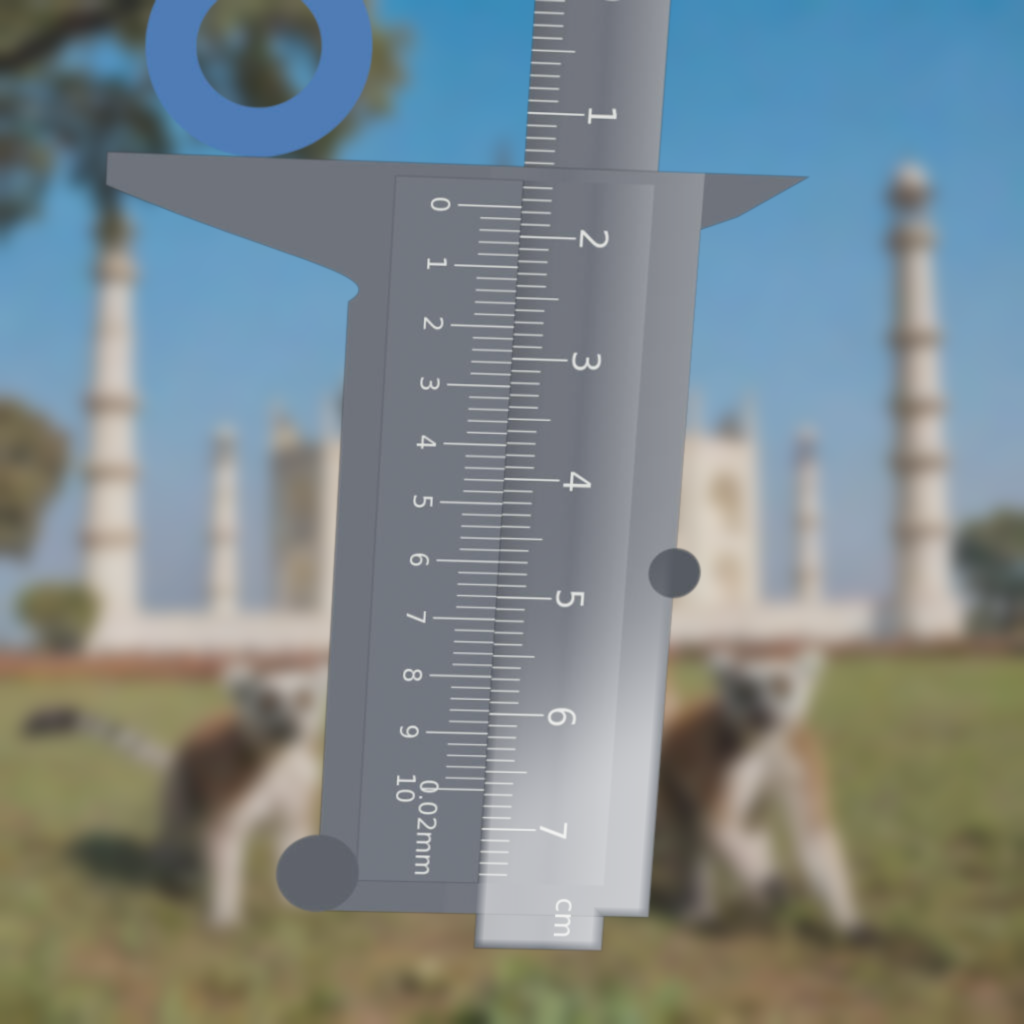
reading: 17.6 mm
